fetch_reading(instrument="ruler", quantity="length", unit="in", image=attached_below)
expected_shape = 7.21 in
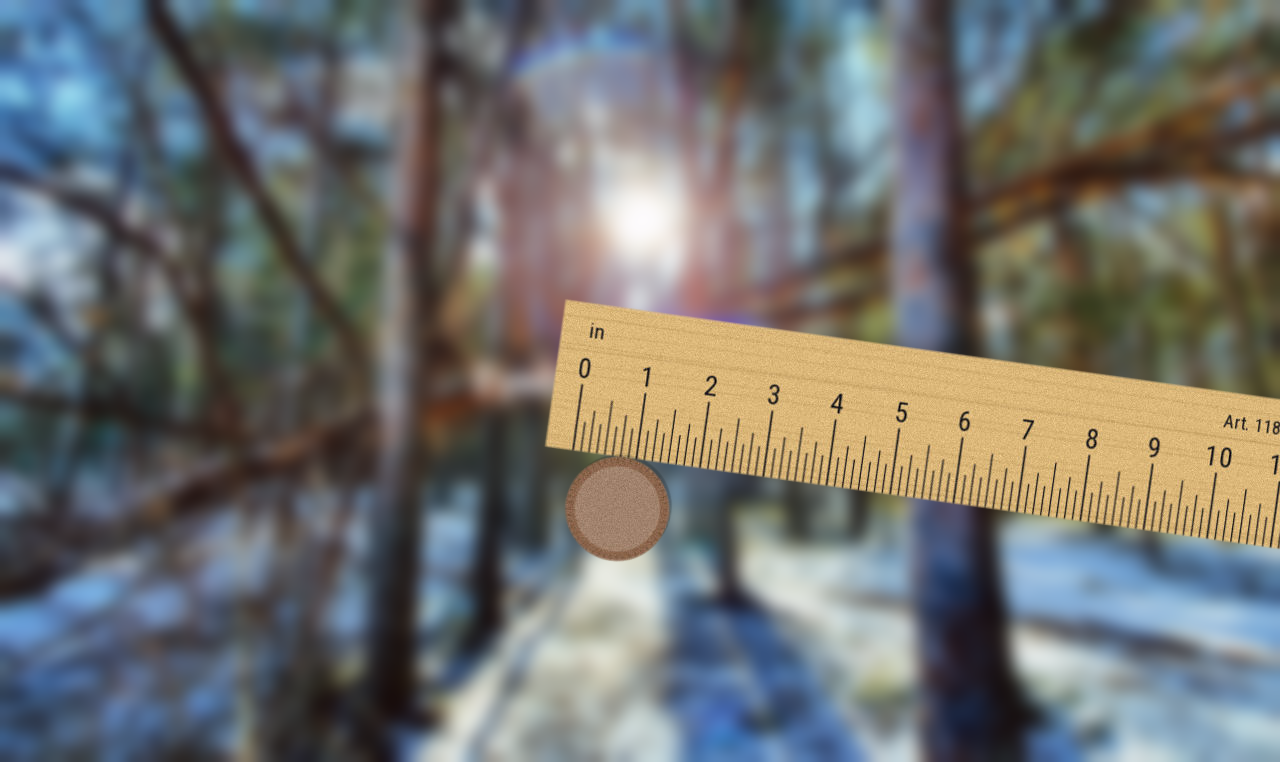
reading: 1.625 in
